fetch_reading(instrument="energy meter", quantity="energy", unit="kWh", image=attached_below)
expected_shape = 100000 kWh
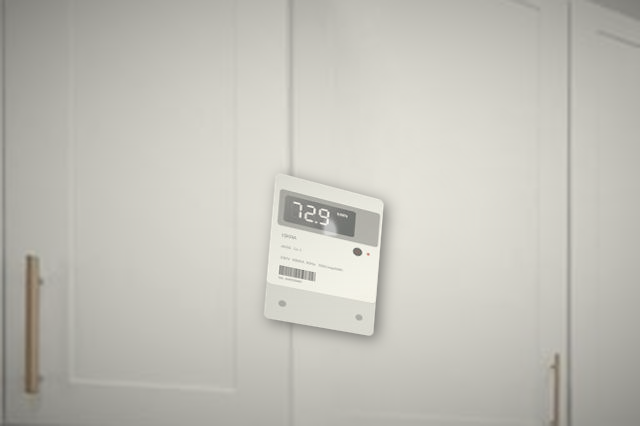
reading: 72.9 kWh
